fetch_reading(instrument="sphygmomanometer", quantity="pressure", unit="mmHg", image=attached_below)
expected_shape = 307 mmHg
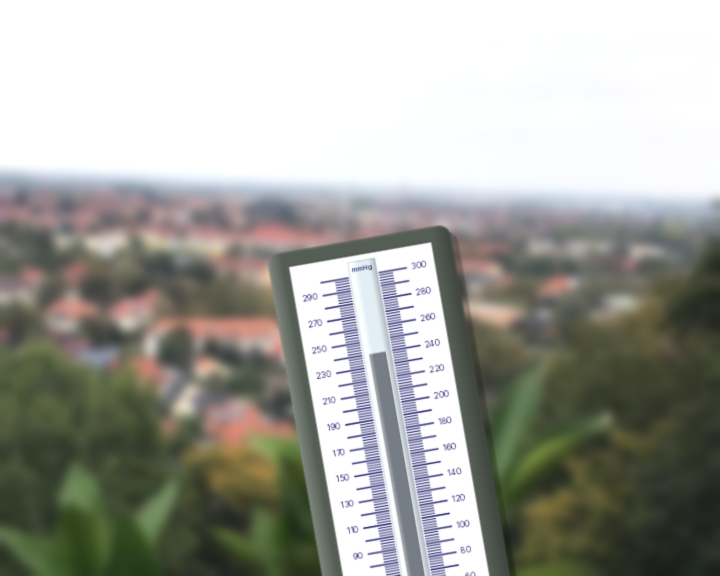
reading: 240 mmHg
